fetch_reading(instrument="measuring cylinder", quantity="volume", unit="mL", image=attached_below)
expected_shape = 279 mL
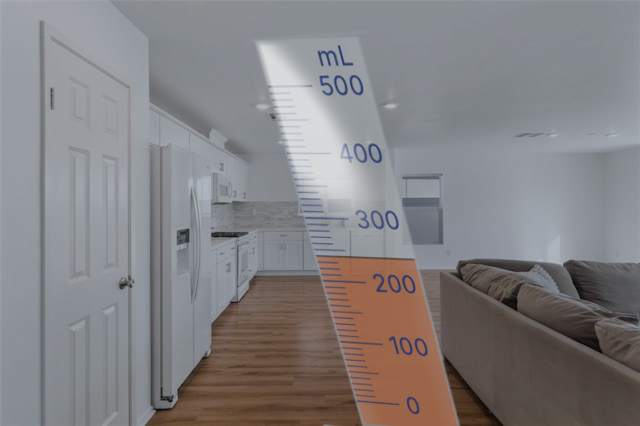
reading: 240 mL
